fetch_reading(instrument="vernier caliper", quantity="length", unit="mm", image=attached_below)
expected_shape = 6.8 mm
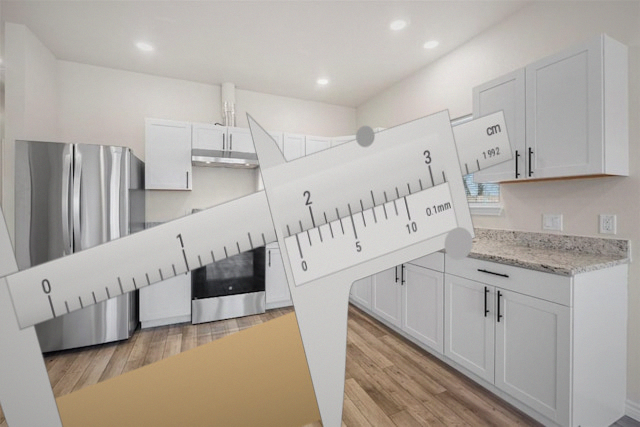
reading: 18.5 mm
